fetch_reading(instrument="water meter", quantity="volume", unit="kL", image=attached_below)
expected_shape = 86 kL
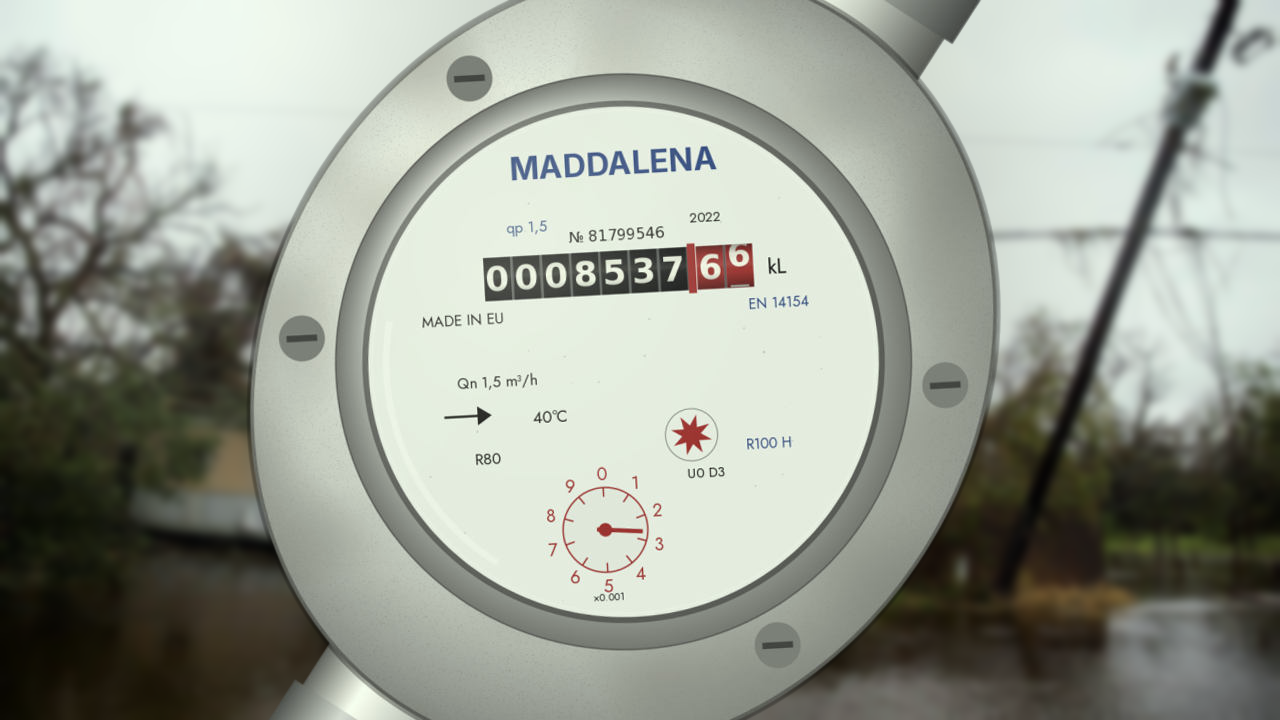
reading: 8537.662 kL
